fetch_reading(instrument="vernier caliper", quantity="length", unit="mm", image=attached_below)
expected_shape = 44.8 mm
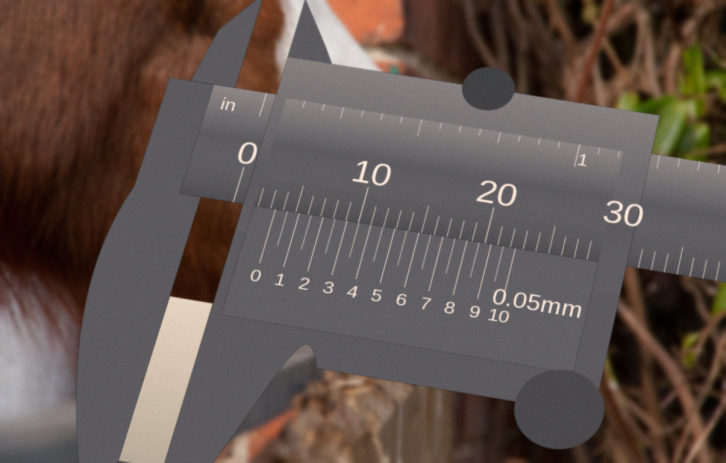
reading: 3.4 mm
